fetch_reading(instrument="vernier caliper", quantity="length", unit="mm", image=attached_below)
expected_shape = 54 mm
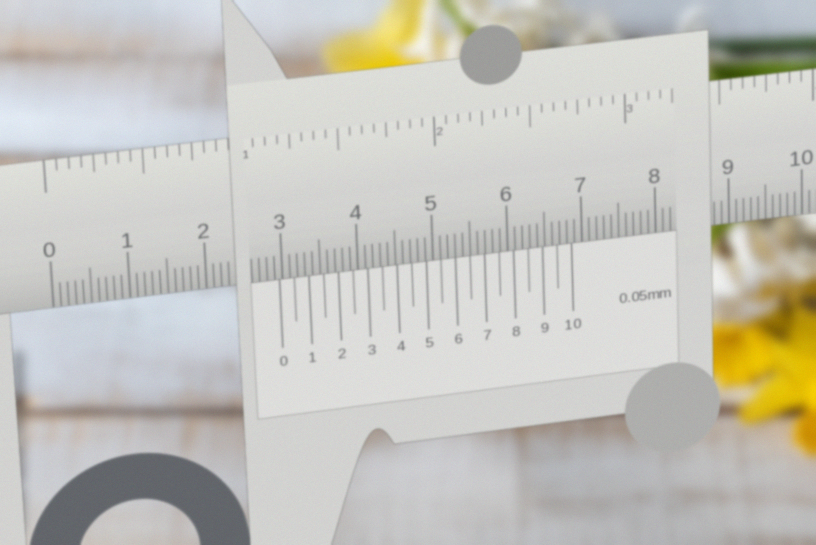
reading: 29.6 mm
